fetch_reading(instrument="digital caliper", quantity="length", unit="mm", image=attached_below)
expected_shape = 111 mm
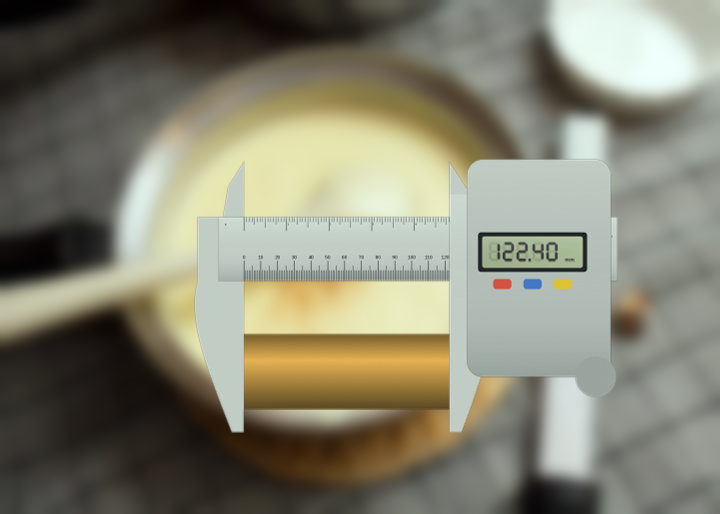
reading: 122.40 mm
